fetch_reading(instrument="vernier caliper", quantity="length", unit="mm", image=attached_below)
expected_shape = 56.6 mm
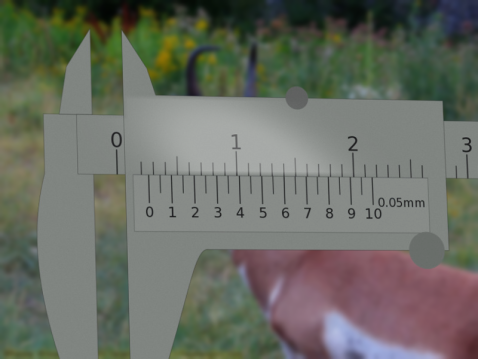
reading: 2.6 mm
